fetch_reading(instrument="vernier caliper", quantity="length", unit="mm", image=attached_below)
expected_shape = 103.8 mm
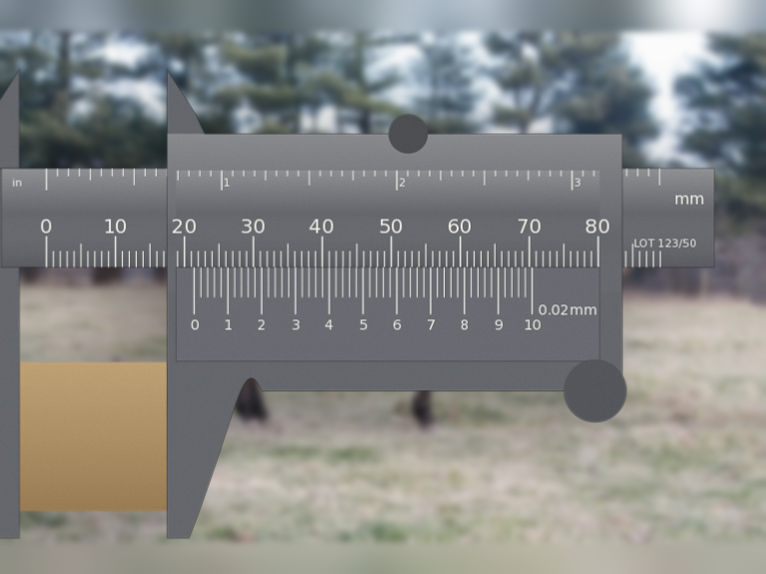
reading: 21.4 mm
